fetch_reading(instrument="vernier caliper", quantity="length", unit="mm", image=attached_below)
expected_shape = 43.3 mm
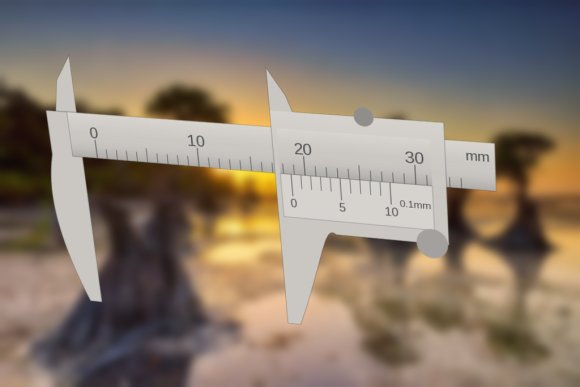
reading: 18.7 mm
